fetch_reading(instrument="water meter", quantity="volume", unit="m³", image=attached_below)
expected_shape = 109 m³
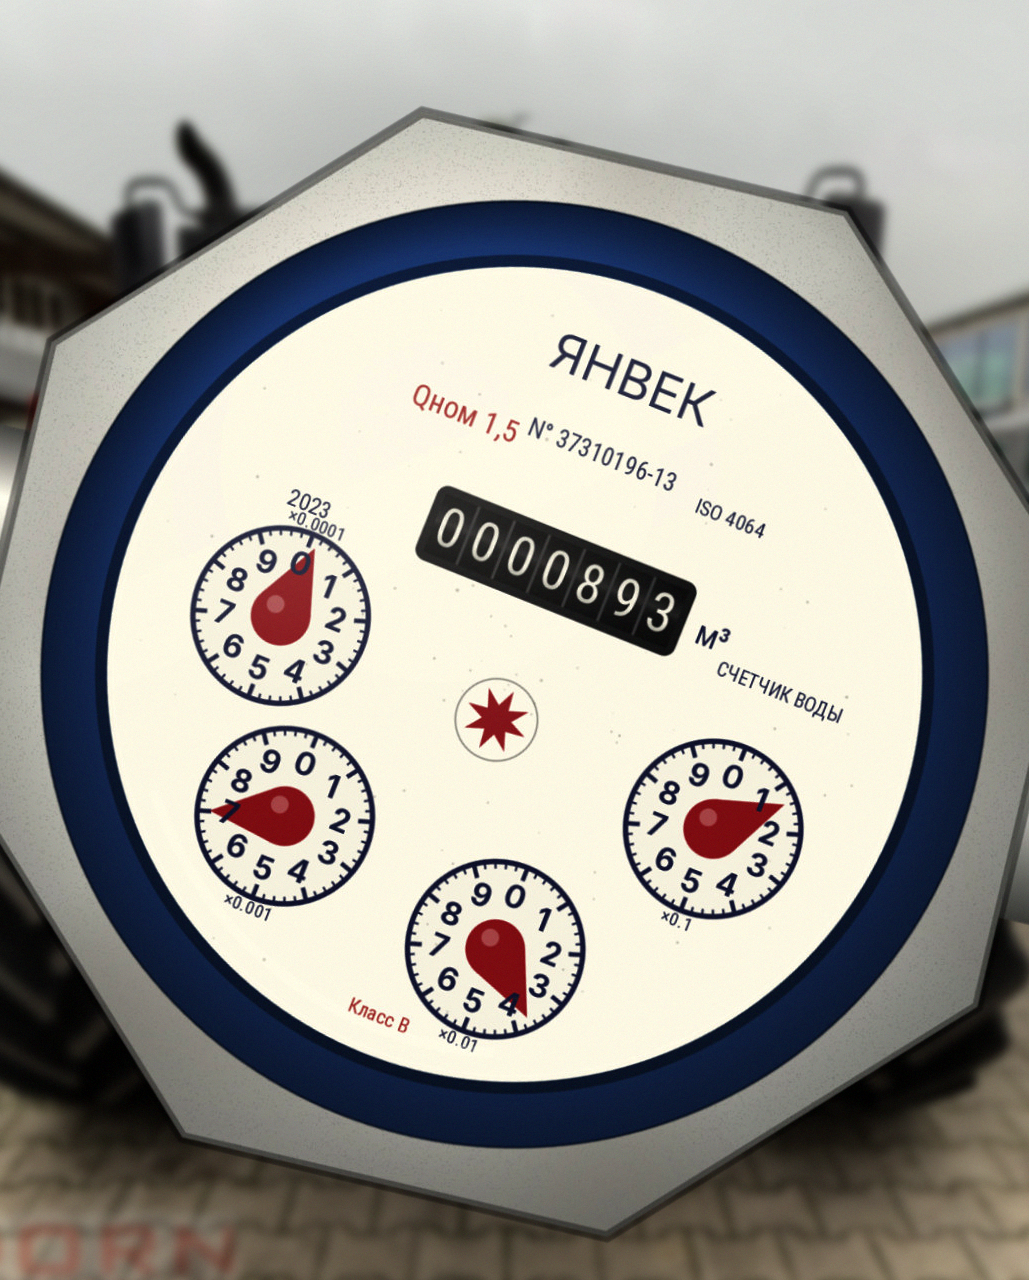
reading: 893.1370 m³
